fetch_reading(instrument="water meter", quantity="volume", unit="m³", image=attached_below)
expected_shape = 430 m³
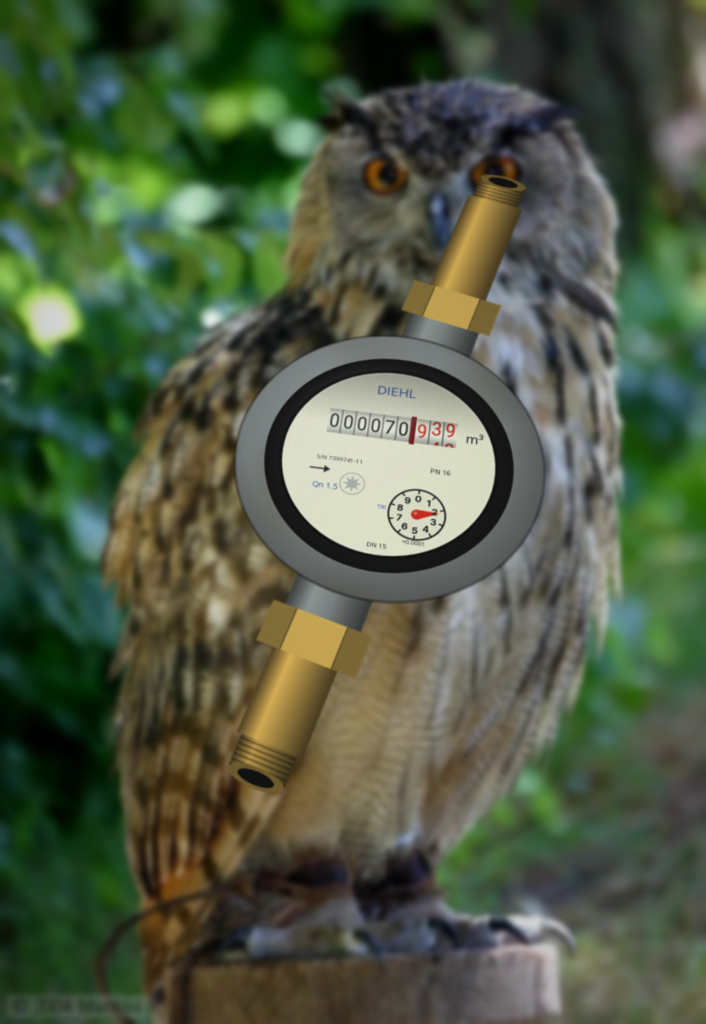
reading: 70.9392 m³
